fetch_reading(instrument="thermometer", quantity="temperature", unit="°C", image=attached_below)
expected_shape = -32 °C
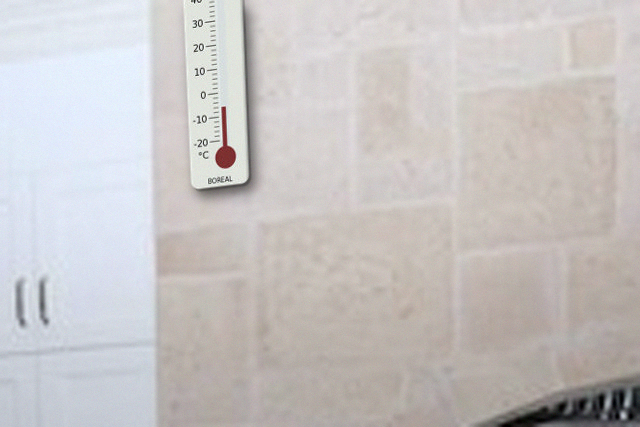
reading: -6 °C
